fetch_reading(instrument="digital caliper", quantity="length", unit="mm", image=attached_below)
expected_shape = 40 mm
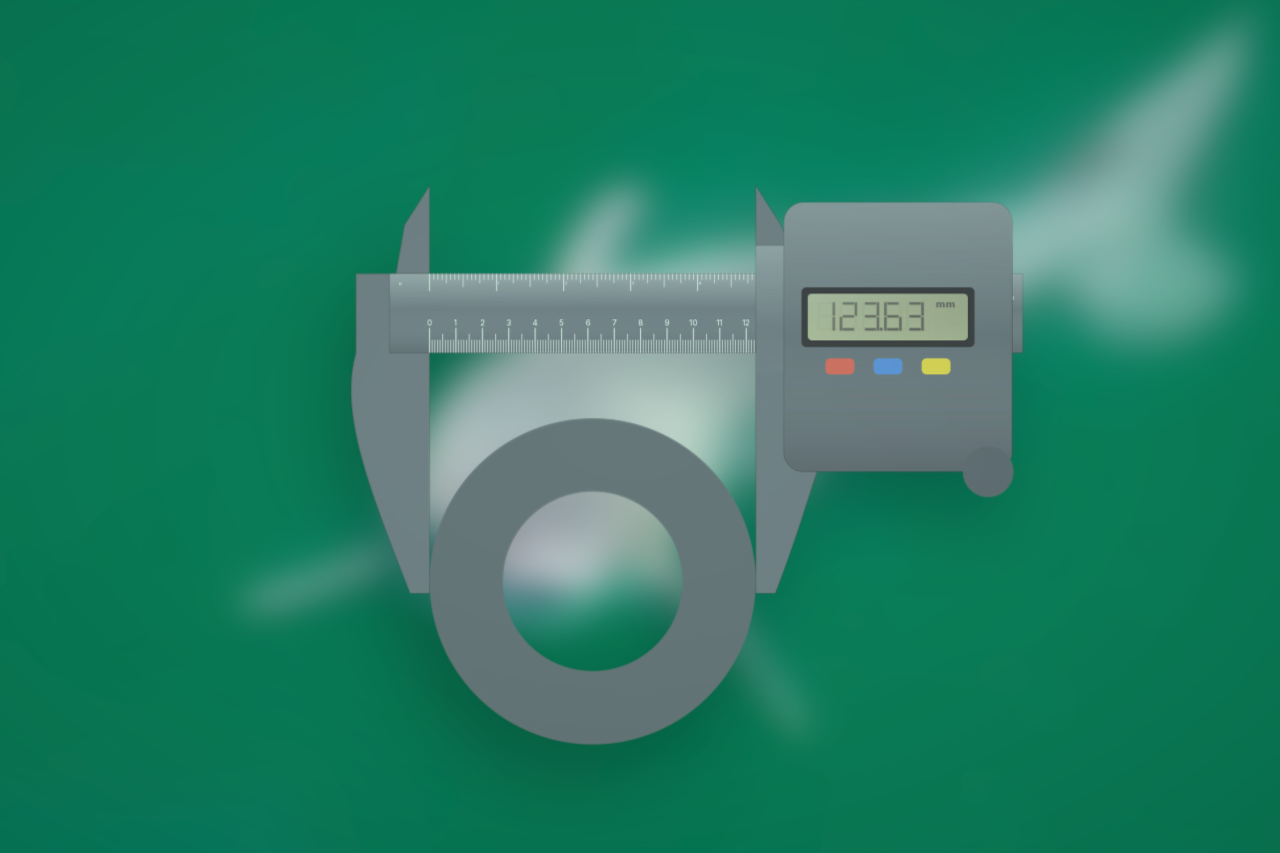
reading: 123.63 mm
